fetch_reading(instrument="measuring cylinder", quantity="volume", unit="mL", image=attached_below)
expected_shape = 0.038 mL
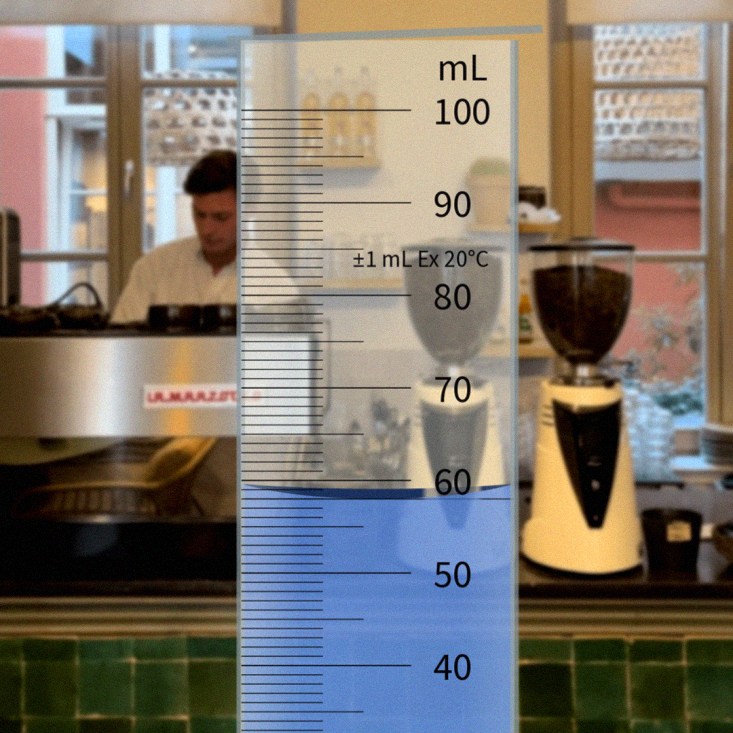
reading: 58 mL
